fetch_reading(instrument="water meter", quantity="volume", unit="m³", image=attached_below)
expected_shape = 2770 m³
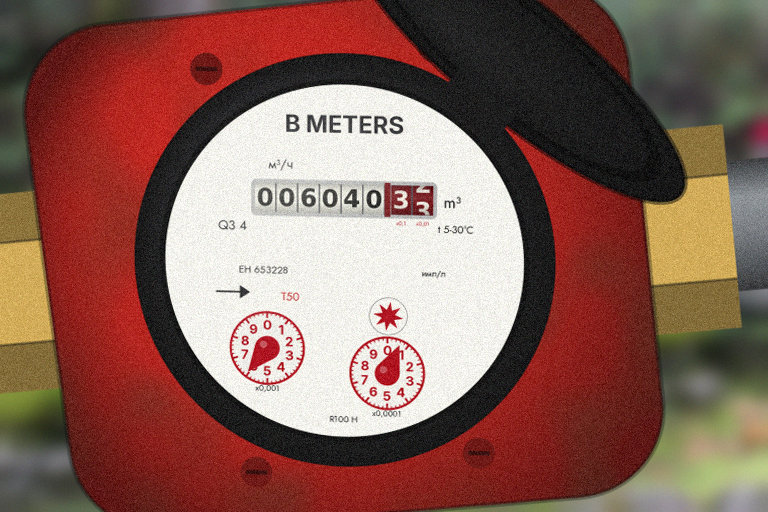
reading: 6040.3260 m³
